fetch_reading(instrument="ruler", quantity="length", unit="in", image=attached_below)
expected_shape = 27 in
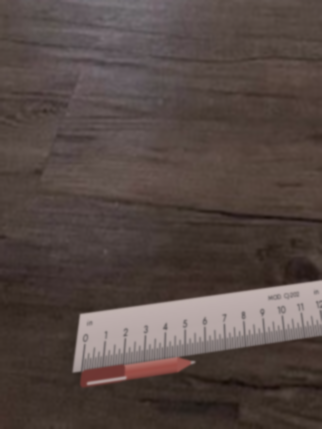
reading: 5.5 in
